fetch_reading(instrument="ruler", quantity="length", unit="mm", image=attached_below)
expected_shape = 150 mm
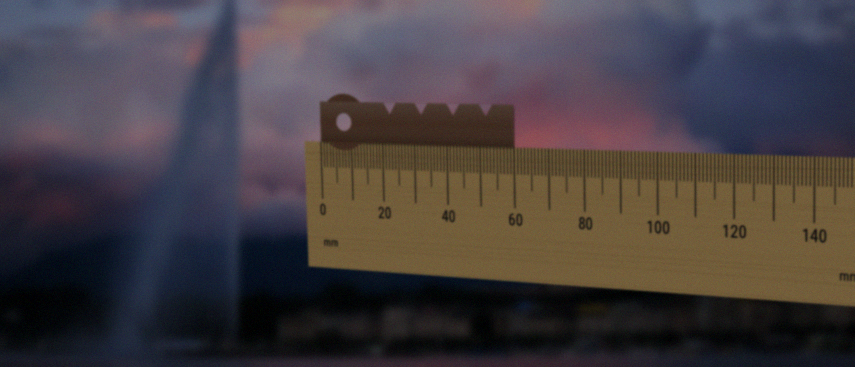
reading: 60 mm
